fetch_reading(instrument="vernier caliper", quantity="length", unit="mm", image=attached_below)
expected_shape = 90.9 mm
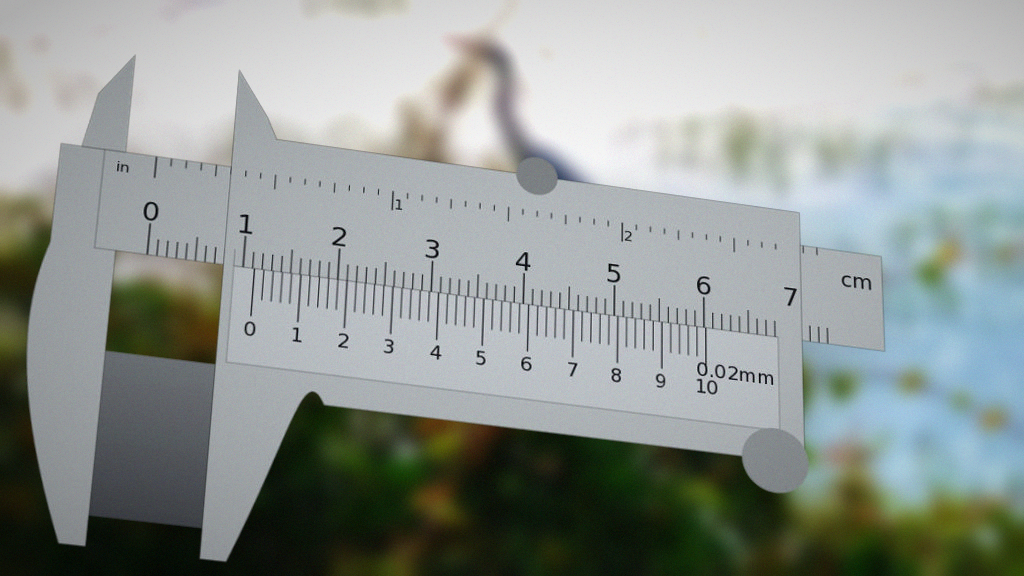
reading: 11.2 mm
